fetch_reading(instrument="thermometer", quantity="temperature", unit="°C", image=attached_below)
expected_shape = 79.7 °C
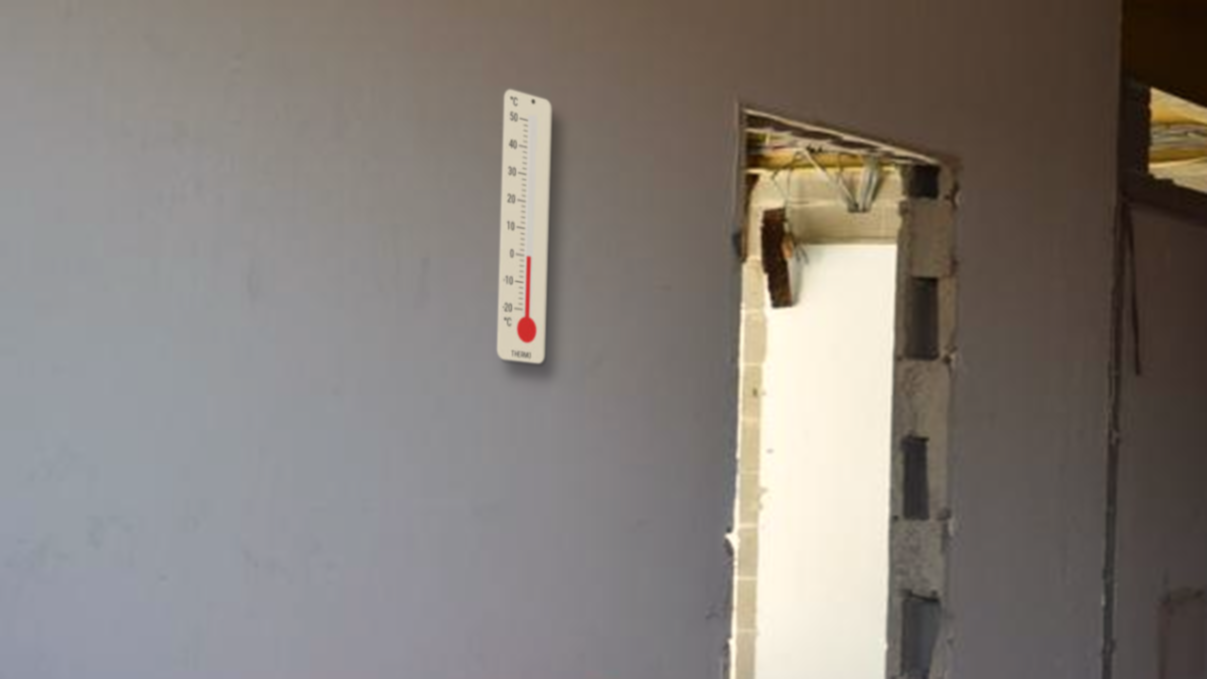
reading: 0 °C
